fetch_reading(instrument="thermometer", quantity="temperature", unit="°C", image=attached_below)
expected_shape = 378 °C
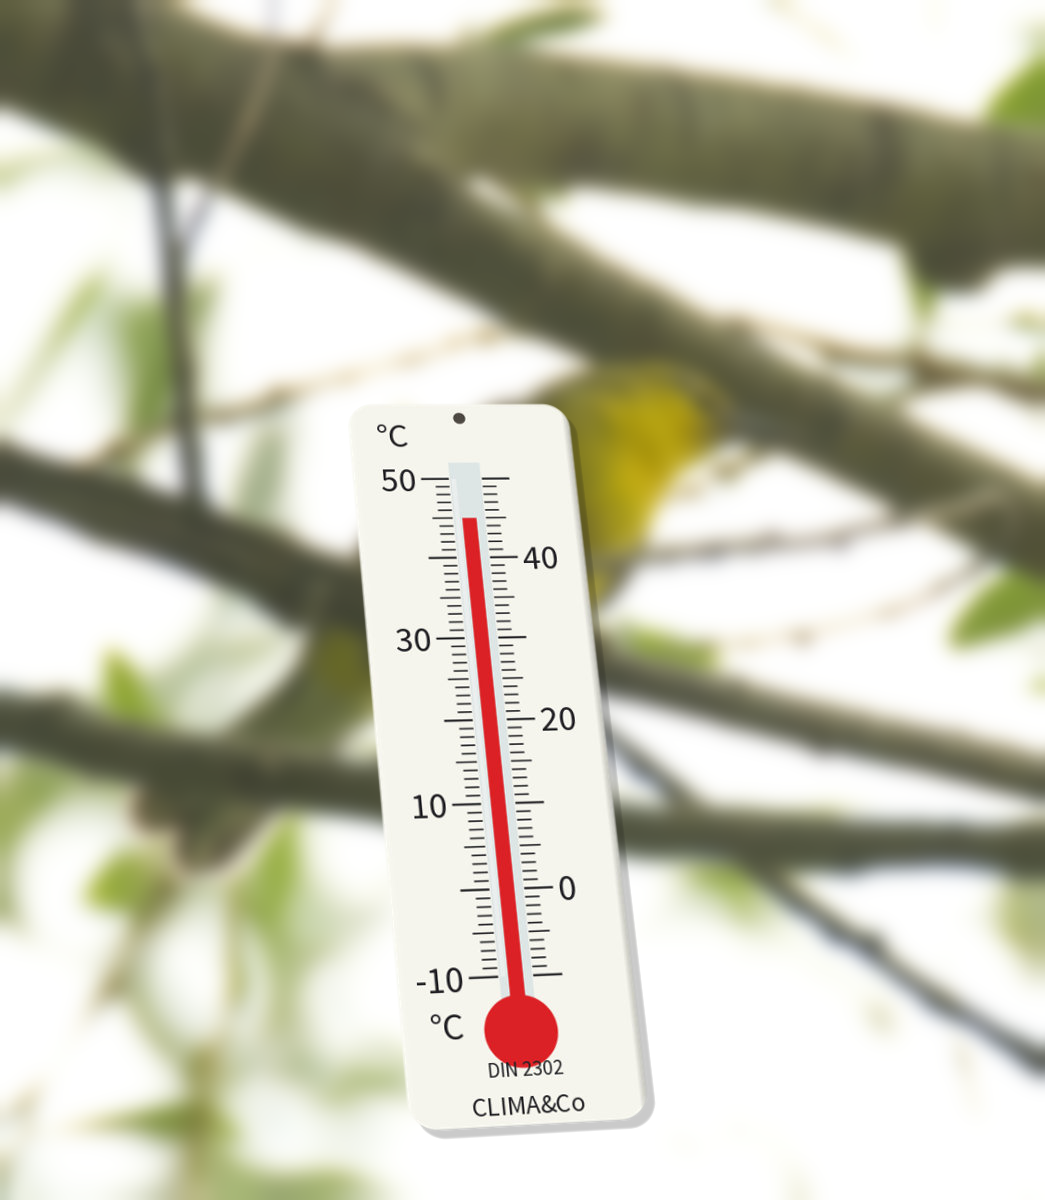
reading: 45 °C
